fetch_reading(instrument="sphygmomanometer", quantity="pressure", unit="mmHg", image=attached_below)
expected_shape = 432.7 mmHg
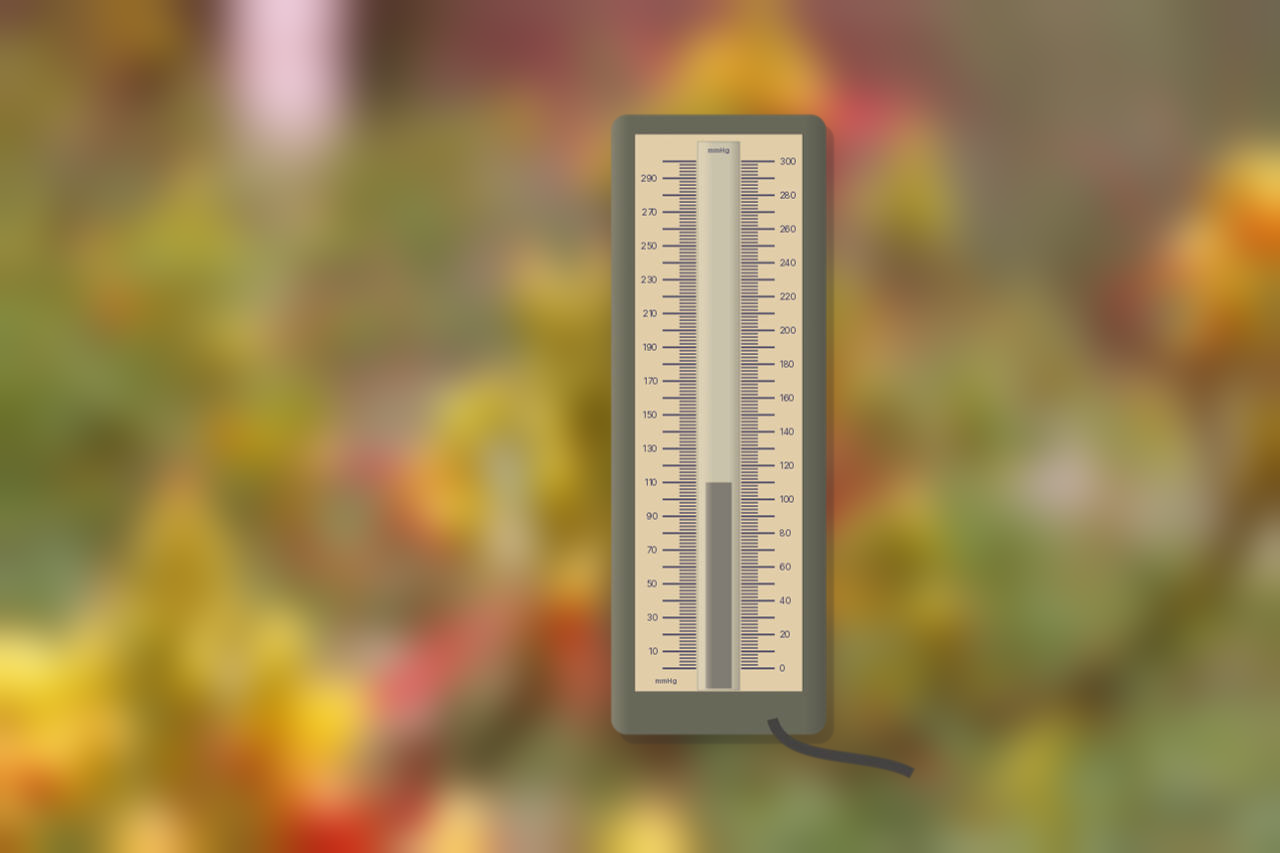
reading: 110 mmHg
